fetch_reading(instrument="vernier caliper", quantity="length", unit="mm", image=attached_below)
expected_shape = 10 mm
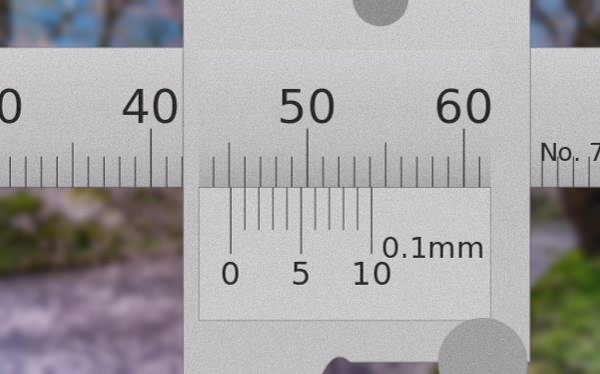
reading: 45.1 mm
